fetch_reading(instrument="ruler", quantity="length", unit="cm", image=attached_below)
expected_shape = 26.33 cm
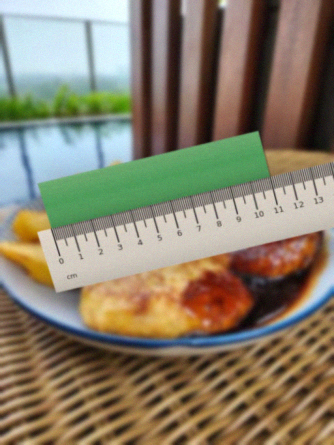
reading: 11 cm
